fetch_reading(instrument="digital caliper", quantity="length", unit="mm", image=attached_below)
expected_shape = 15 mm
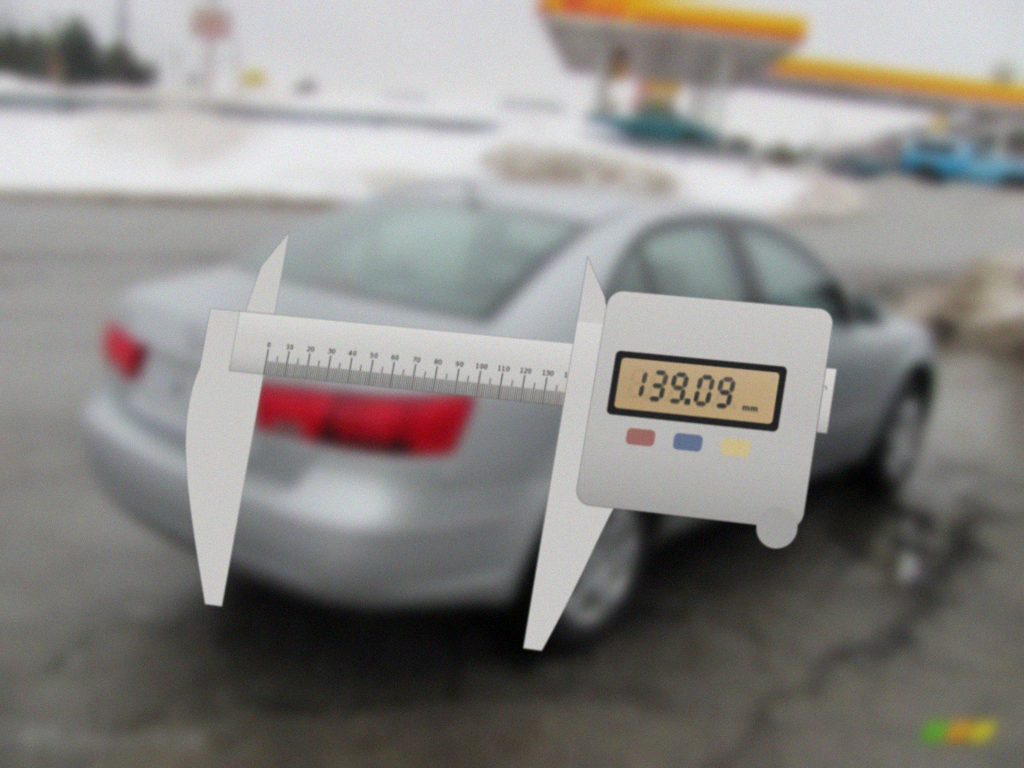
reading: 139.09 mm
